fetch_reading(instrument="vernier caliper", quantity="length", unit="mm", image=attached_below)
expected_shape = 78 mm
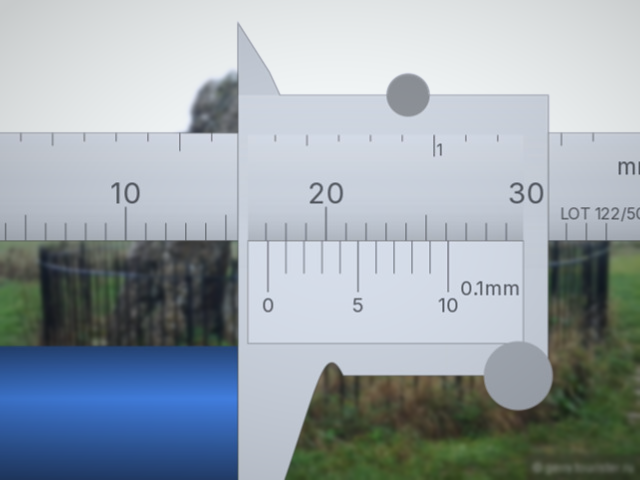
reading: 17.1 mm
